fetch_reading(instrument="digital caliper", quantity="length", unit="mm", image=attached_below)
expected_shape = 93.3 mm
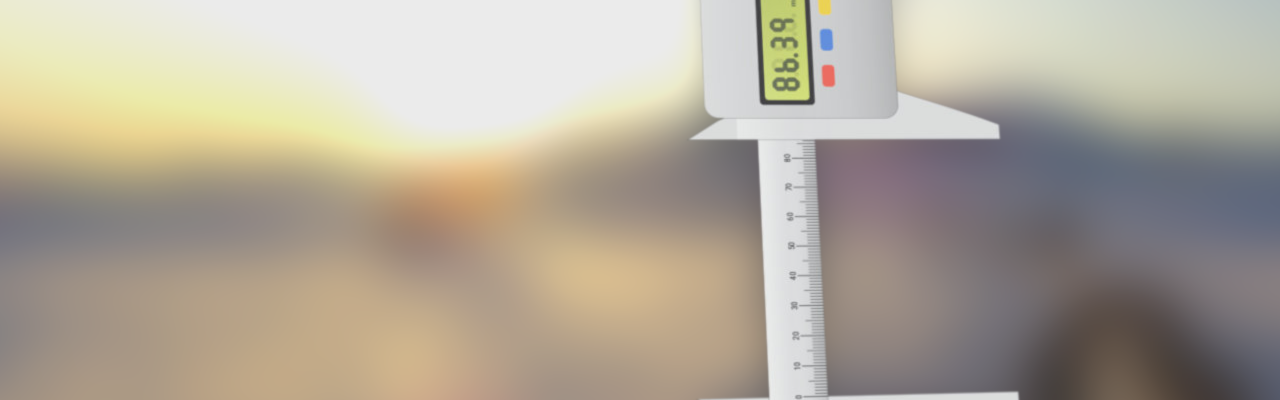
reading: 86.39 mm
